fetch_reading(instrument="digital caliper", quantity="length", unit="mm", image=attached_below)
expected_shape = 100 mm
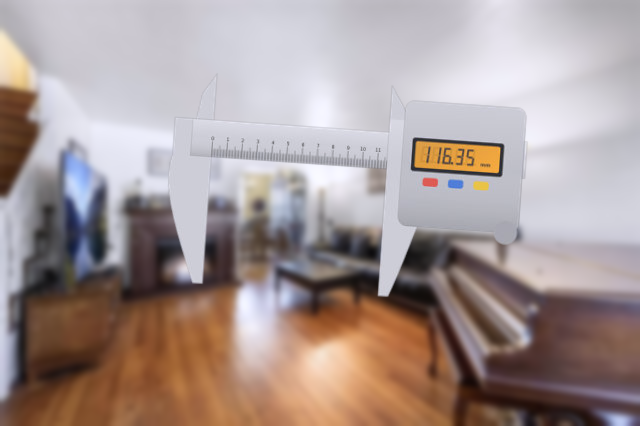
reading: 116.35 mm
